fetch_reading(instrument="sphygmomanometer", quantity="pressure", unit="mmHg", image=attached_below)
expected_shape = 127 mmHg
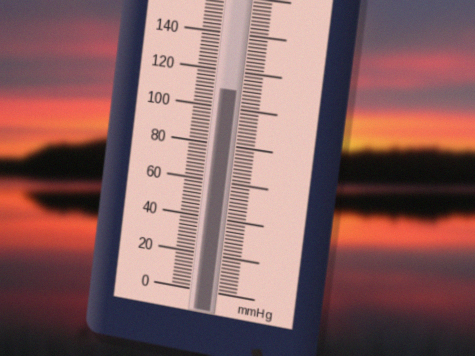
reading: 110 mmHg
